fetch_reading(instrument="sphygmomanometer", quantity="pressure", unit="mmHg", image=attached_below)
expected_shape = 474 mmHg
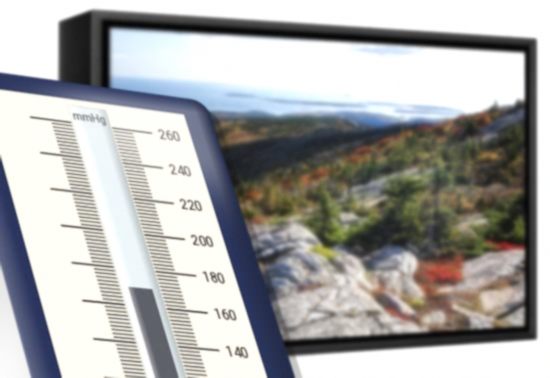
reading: 170 mmHg
